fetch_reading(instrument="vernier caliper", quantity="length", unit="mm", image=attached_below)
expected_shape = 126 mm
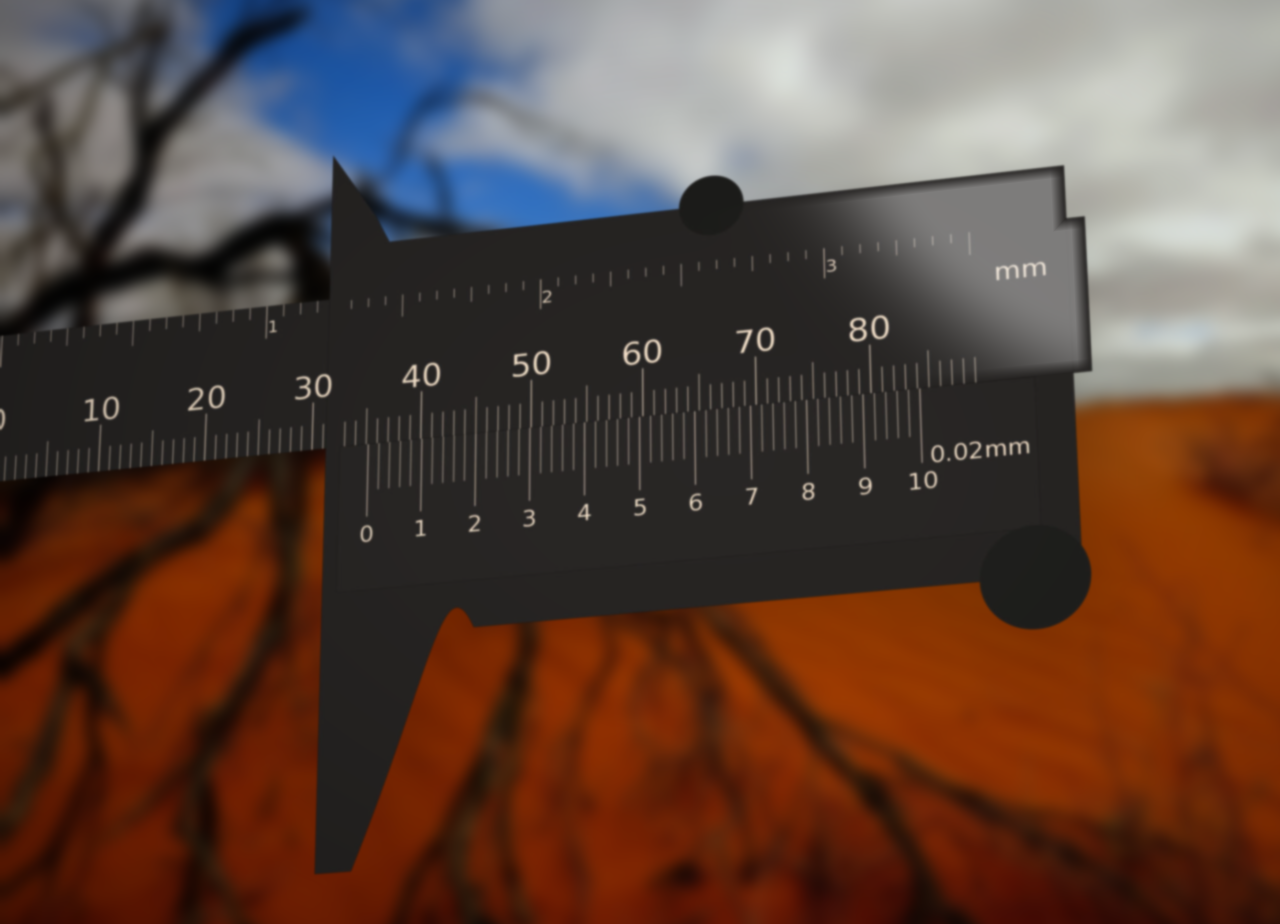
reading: 35.2 mm
